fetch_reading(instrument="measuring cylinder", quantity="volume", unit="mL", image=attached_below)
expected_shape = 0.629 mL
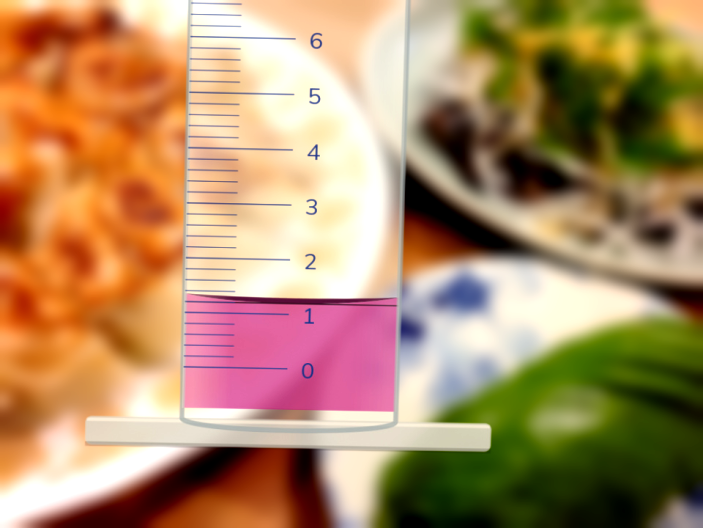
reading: 1.2 mL
